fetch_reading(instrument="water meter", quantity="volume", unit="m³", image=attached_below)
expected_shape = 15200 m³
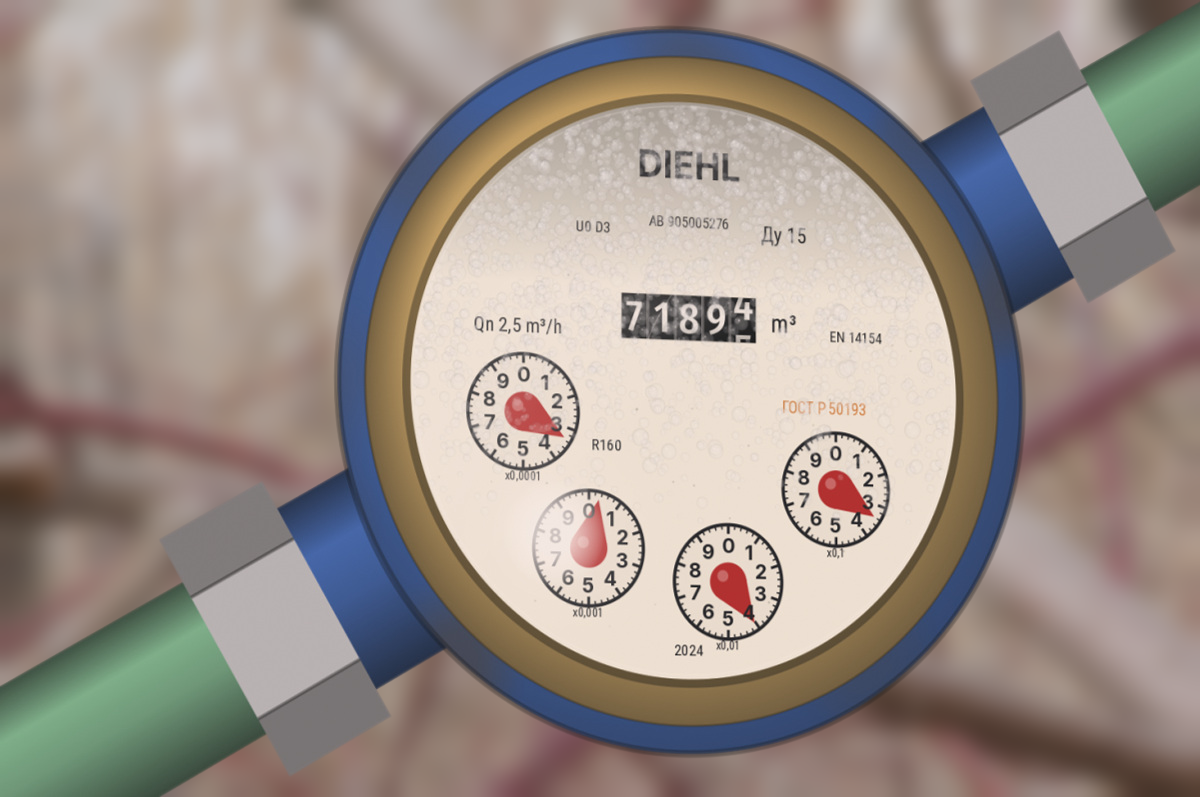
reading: 71894.3403 m³
